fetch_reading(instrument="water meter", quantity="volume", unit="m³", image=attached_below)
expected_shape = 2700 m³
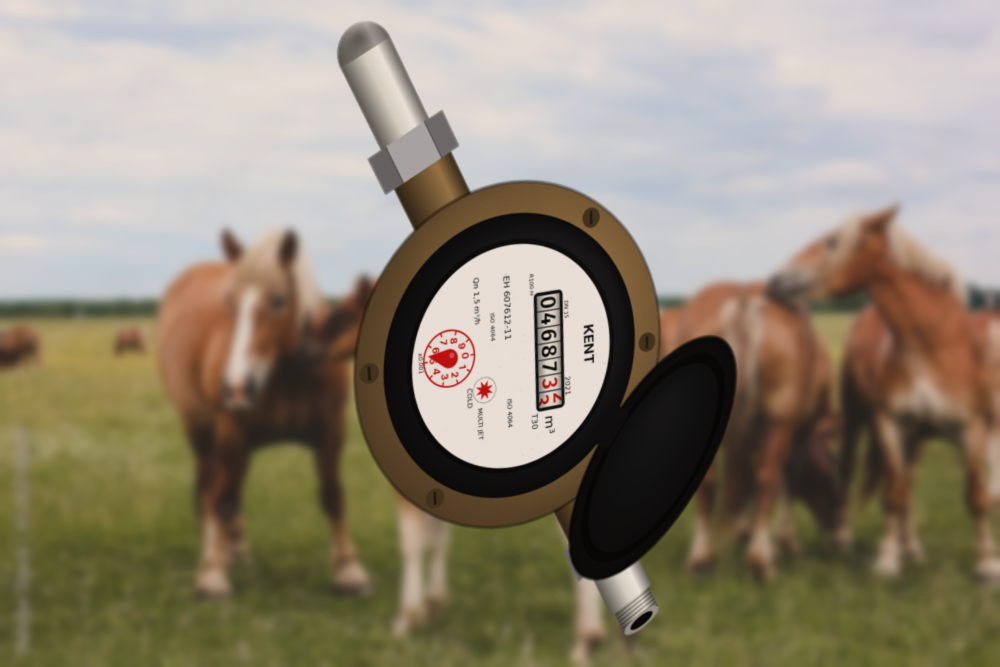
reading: 4687.325 m³
